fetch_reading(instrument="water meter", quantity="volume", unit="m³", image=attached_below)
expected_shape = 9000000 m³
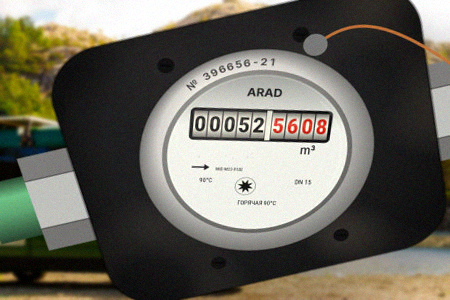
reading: 52.5608 m³
